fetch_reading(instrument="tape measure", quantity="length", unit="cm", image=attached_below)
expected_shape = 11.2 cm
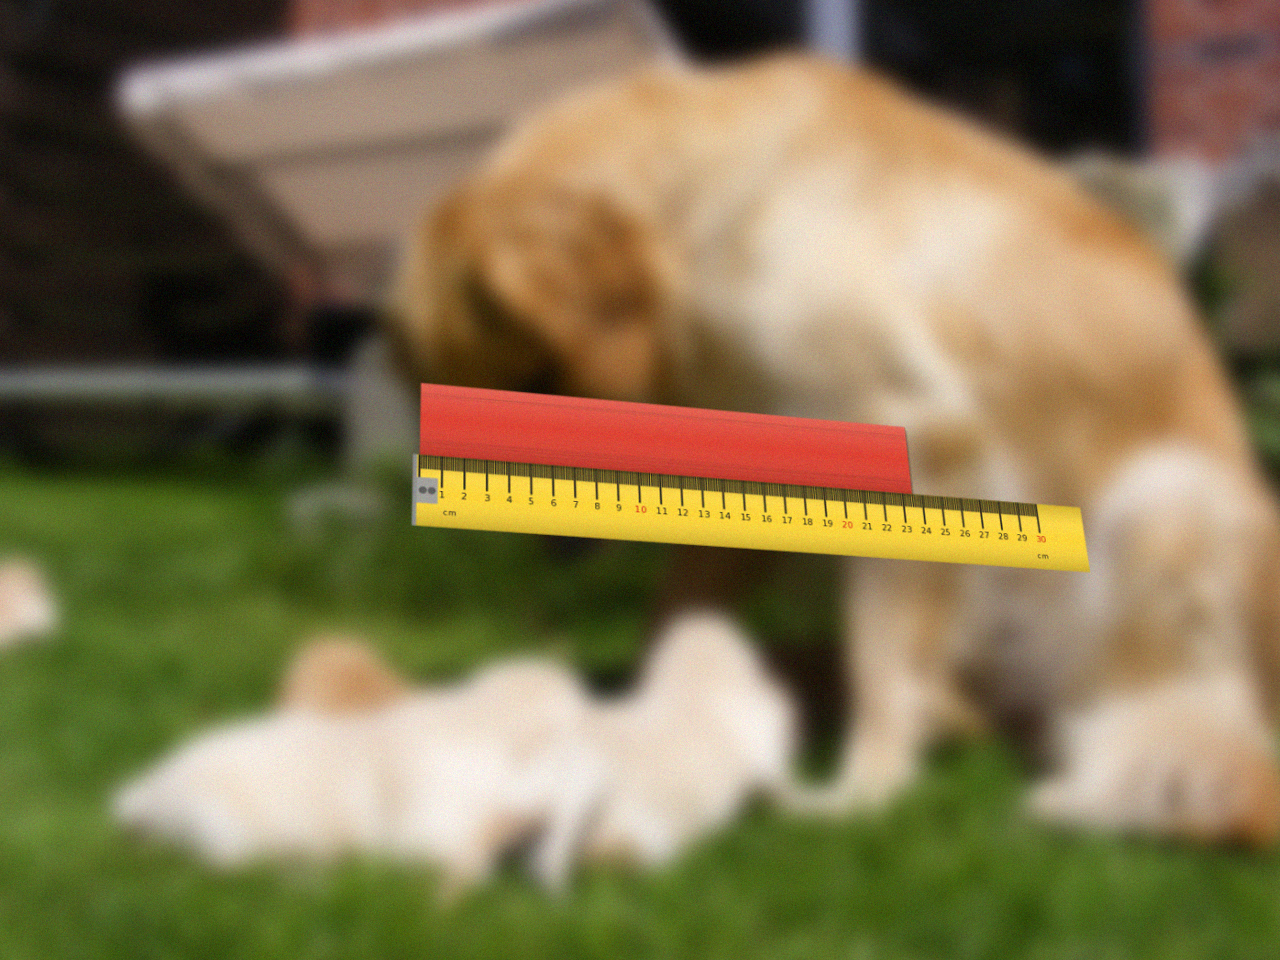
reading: 23.5 cm
